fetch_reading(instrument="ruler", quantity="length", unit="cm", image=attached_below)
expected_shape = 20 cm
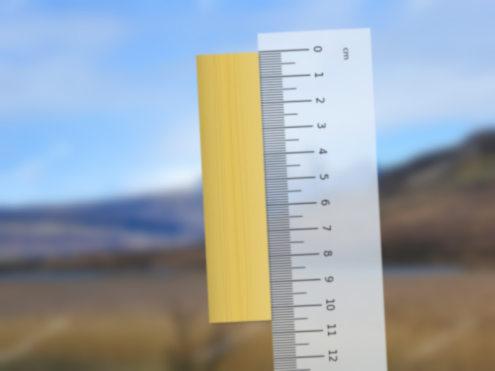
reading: 10.5 cm
